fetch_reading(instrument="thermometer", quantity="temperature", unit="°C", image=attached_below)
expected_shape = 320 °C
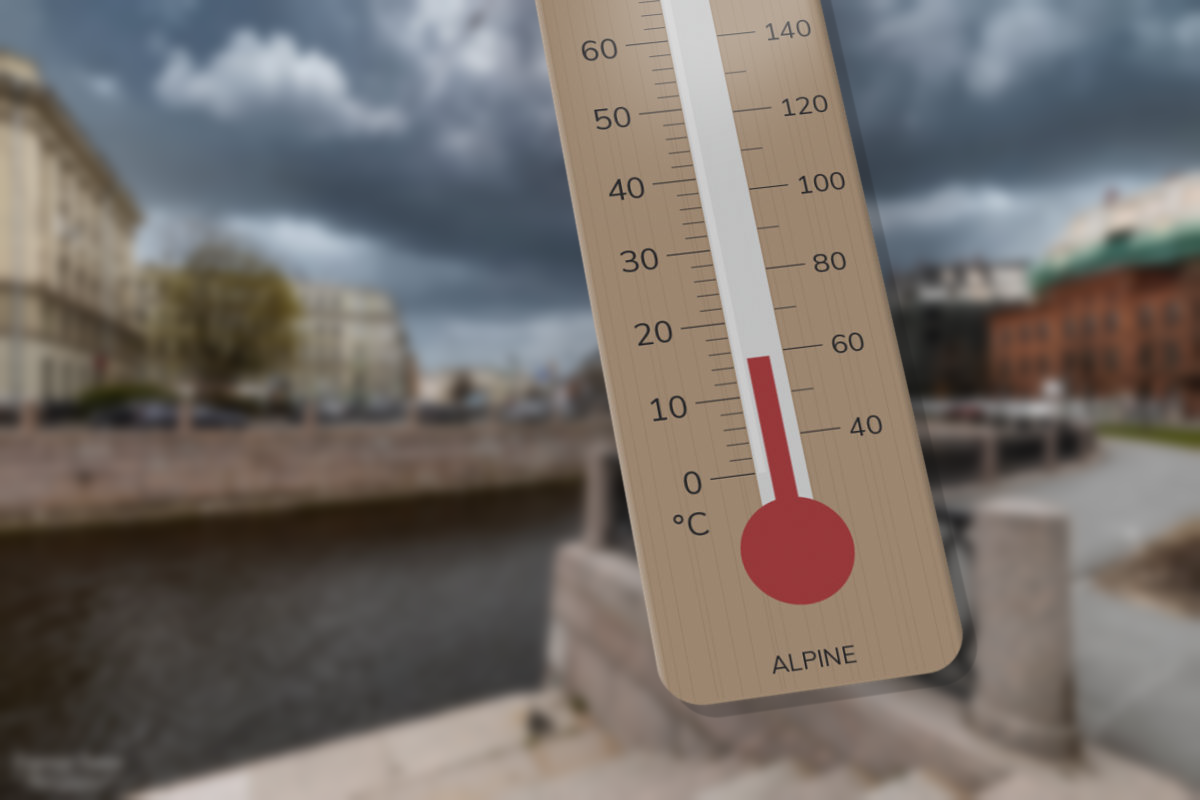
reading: 15 °C
